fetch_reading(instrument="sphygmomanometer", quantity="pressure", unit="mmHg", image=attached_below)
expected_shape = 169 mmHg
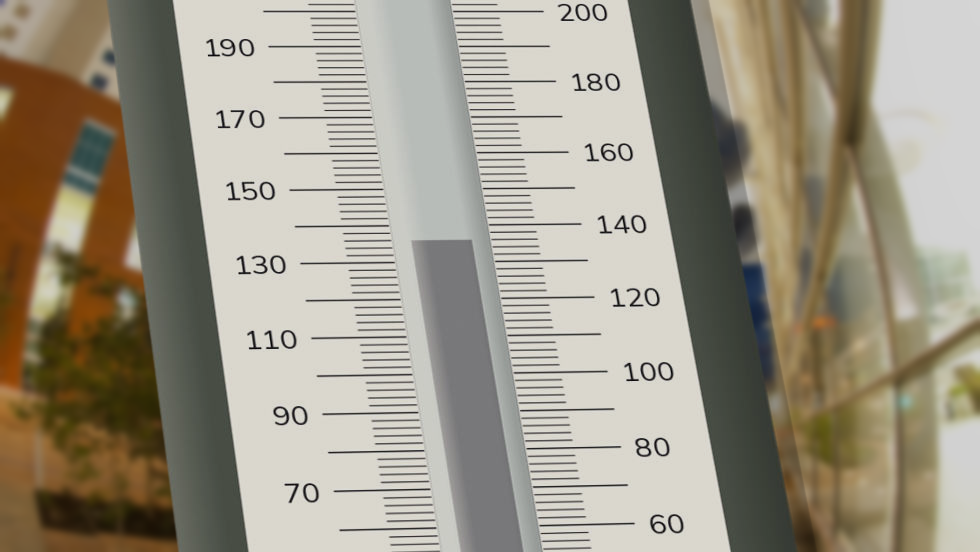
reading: 136 mmHg
